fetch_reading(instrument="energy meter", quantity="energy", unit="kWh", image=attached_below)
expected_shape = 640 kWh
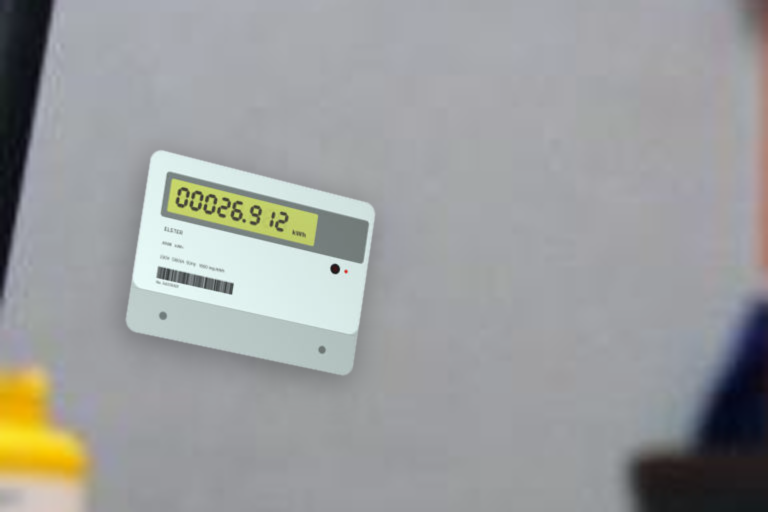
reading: 26.912 kWh
